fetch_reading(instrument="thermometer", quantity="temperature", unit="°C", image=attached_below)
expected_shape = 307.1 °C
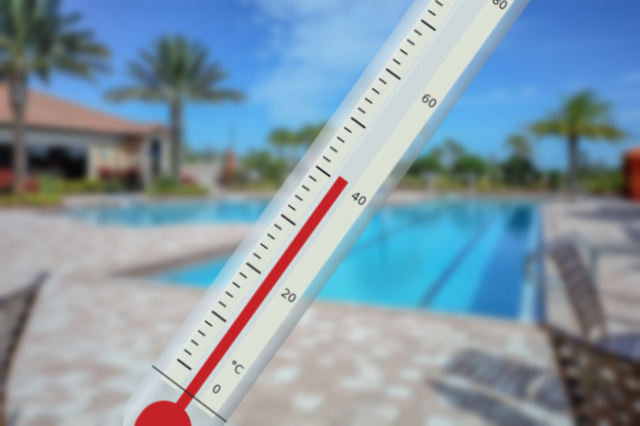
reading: 41 °C
